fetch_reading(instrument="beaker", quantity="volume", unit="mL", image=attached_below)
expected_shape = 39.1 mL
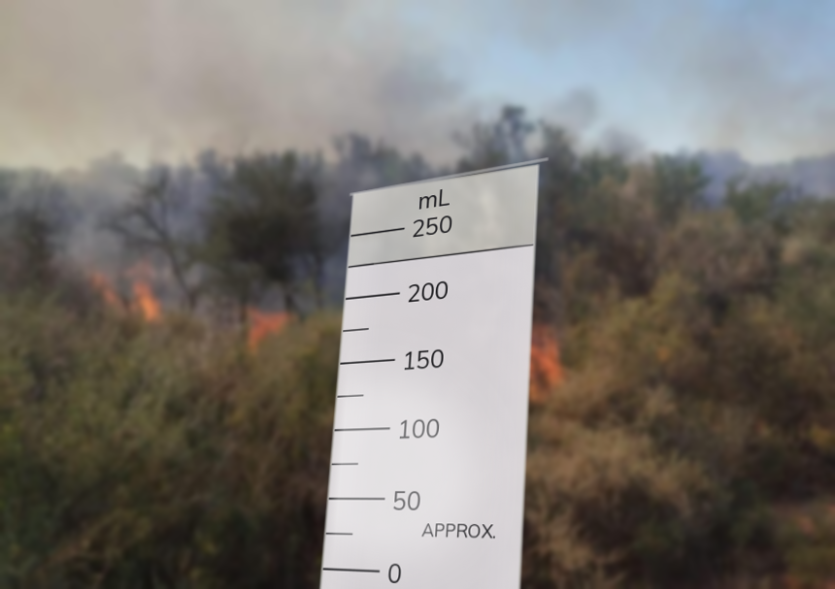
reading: 225 mL
